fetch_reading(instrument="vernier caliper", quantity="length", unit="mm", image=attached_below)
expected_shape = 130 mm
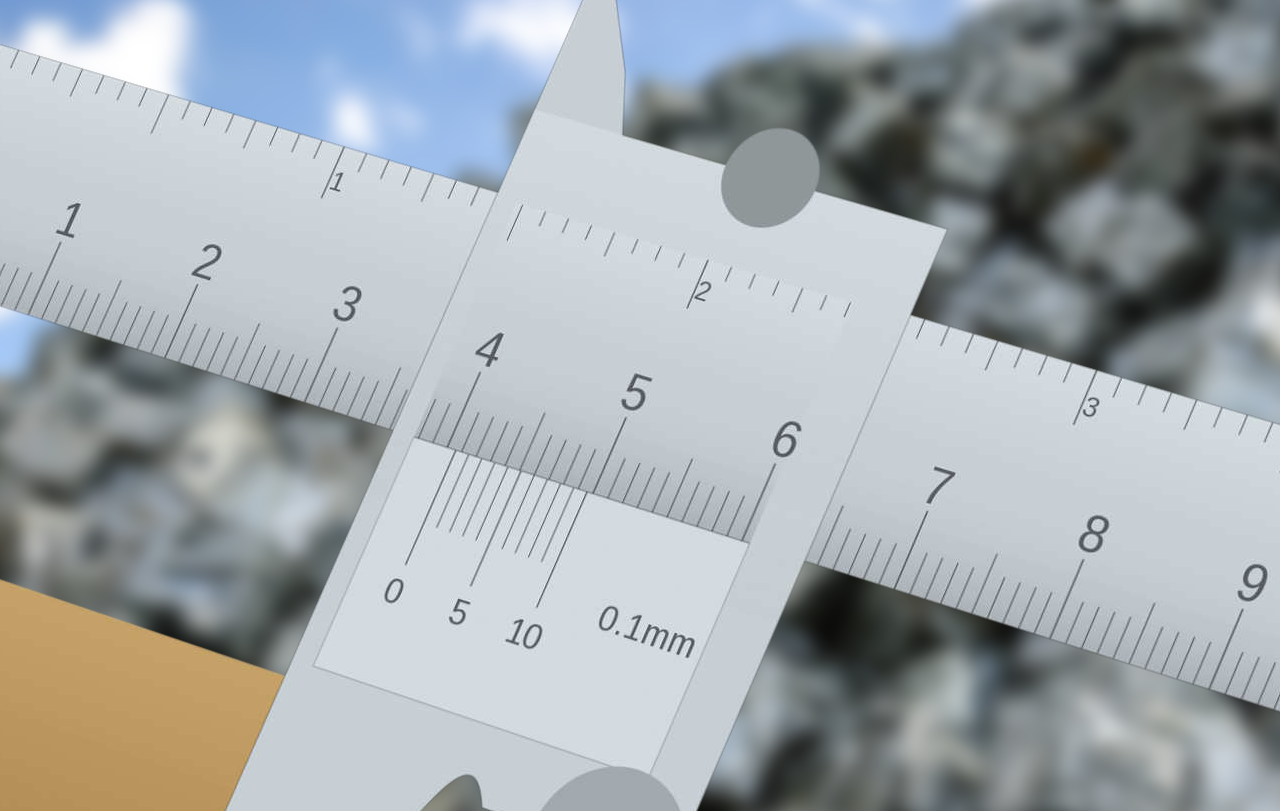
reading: 40.6 mm
